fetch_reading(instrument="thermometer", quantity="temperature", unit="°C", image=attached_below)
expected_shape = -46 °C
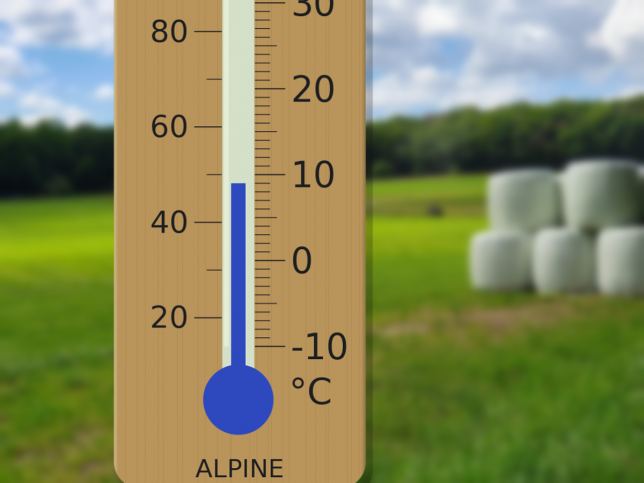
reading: 9 °C
